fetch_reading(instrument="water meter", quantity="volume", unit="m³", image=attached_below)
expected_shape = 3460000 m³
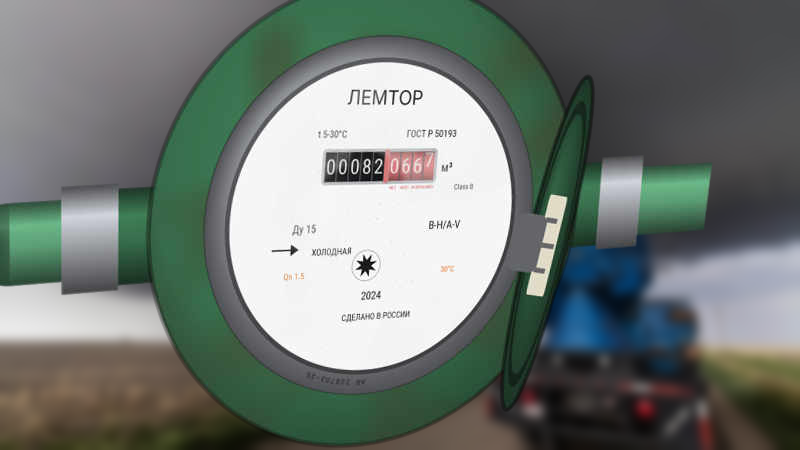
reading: 82.0667 m³
